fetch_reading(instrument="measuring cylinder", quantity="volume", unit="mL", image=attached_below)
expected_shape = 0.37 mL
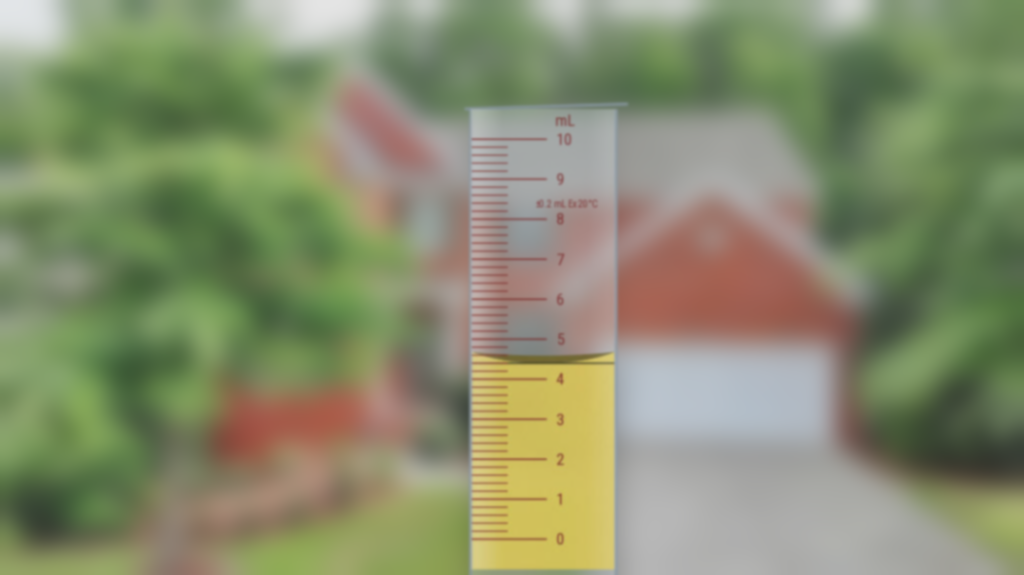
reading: 4.4 mL
